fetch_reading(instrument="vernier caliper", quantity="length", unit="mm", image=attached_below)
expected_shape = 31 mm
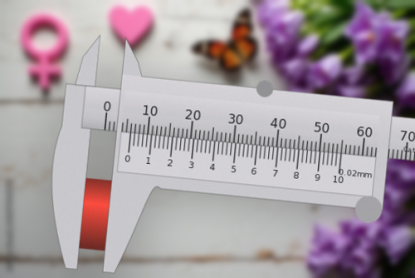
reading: 6.0 mm
